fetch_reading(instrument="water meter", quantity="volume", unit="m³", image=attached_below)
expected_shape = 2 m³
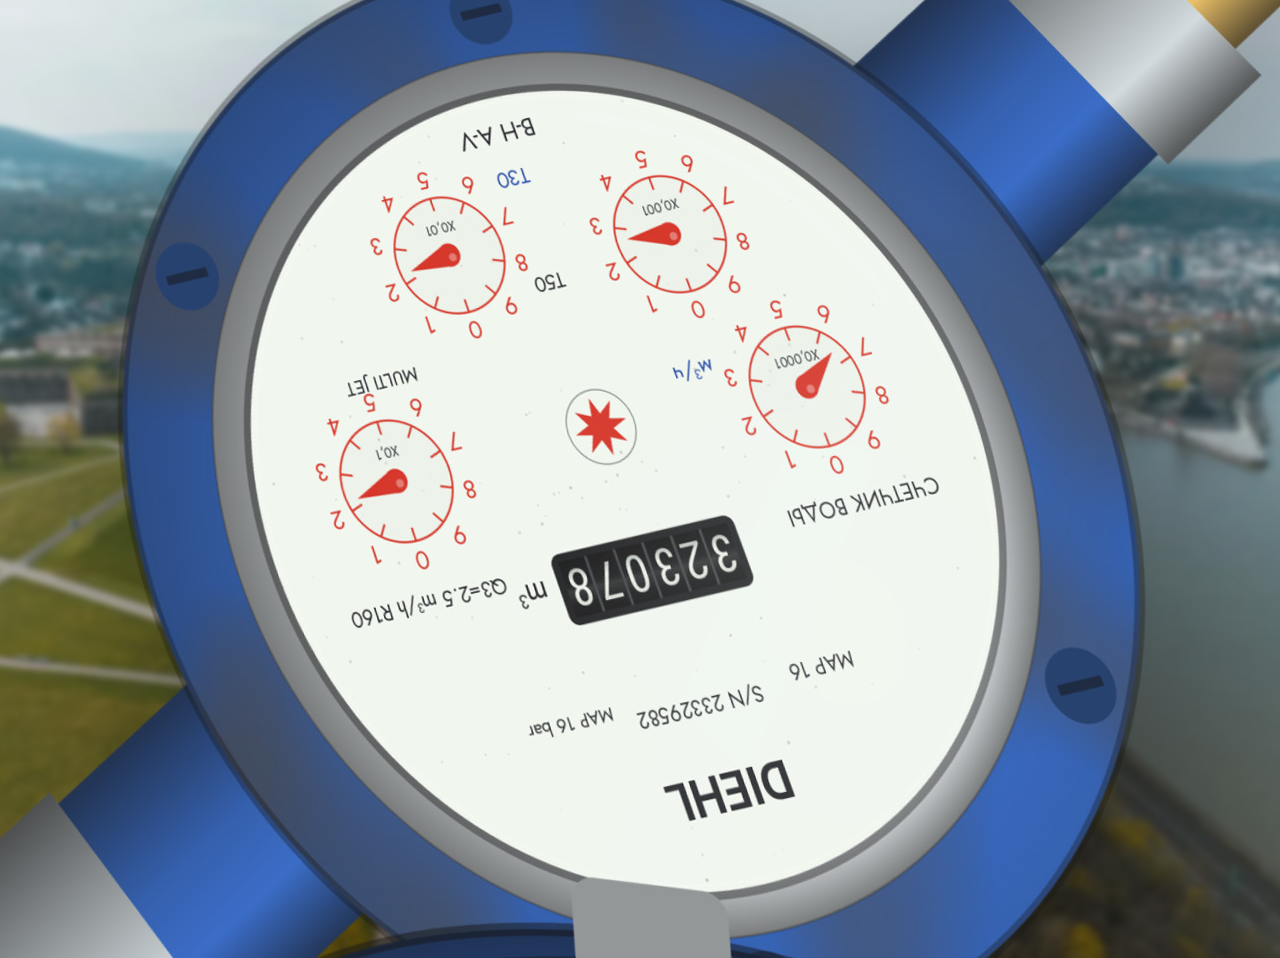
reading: 323078.2226 m³
